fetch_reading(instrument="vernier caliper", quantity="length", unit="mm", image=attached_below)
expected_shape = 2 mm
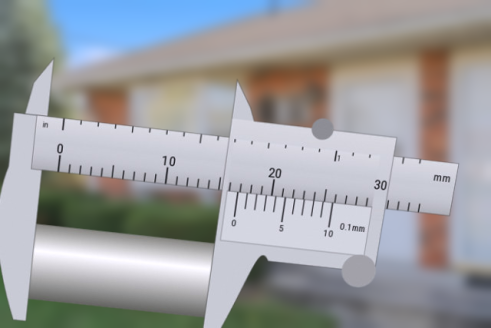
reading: 16.8 mm
